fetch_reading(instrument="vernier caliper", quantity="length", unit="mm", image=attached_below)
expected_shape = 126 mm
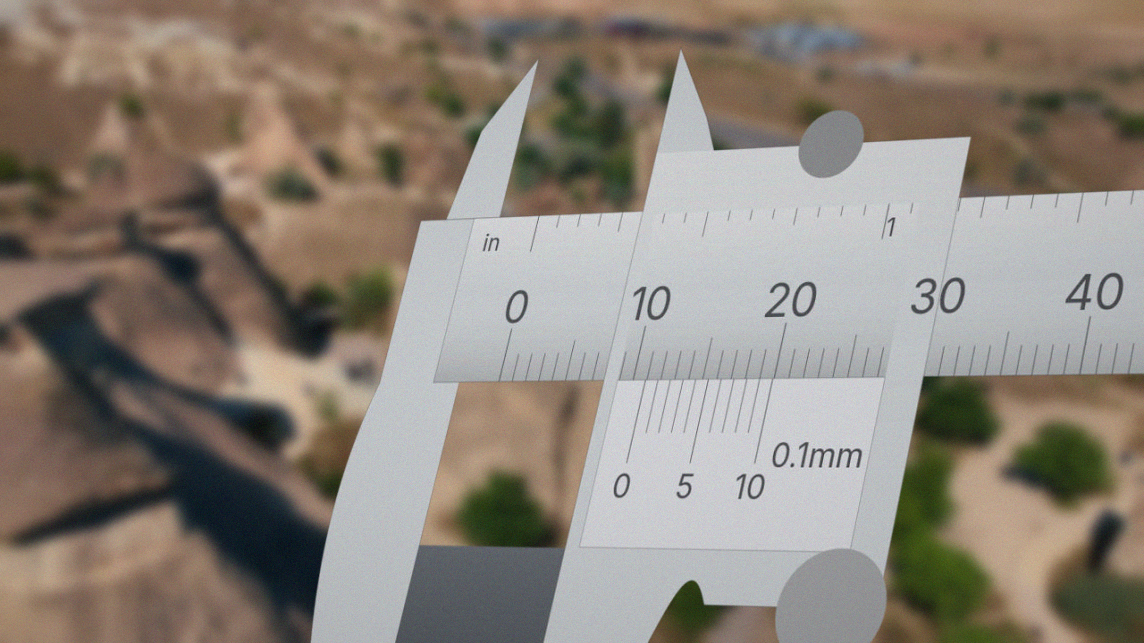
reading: 10.9 mm
